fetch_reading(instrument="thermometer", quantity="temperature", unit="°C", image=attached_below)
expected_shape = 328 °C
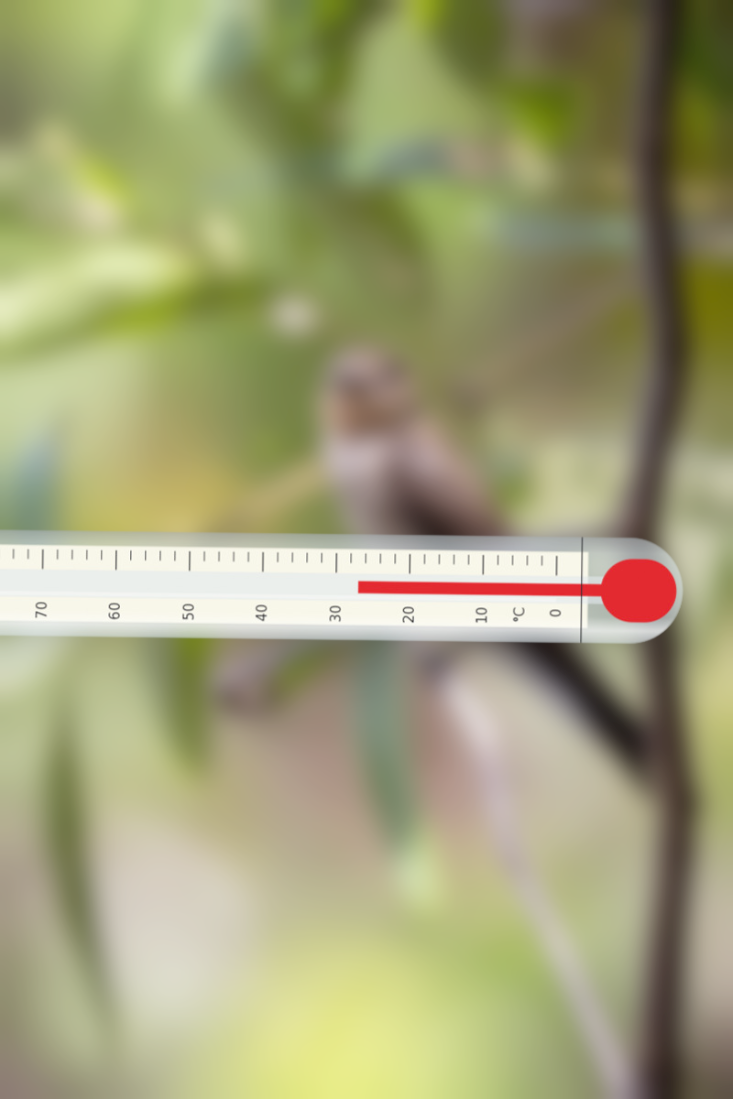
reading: 27 °C
